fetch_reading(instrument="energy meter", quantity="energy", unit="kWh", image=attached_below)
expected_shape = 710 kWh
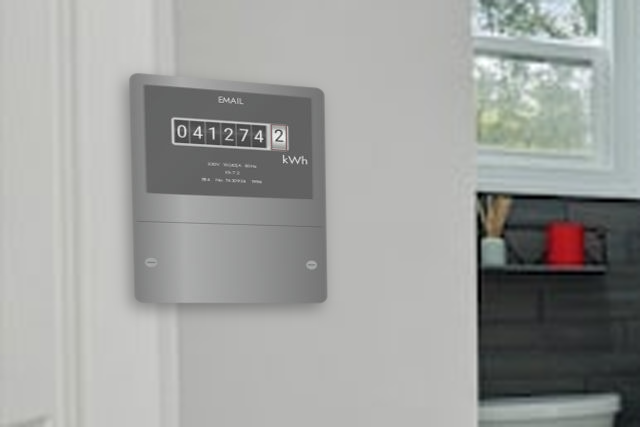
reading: 41274.2 kWh
